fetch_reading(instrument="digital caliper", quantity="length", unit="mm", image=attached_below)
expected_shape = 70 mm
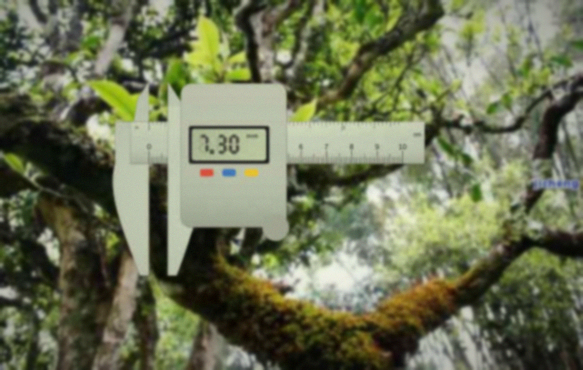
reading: 7.30 mm
